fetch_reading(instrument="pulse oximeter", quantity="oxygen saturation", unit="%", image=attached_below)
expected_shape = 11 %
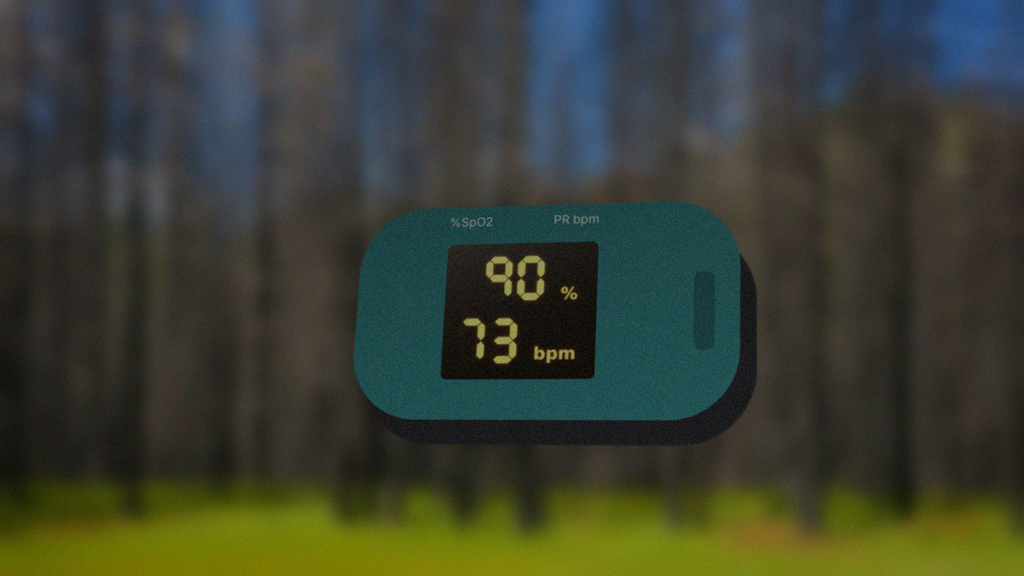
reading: 90 %
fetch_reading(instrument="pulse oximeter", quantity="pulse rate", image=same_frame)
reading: 73 bpm
